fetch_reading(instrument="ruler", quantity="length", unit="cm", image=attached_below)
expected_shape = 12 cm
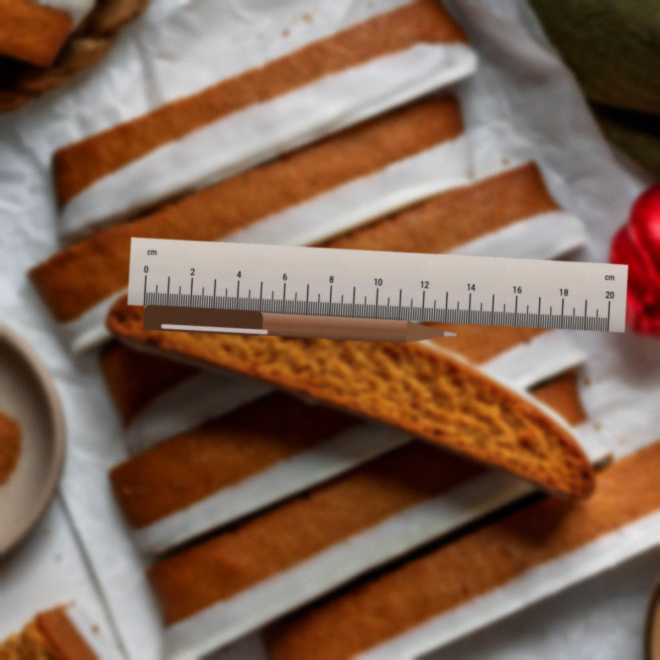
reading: 13.5 cm
